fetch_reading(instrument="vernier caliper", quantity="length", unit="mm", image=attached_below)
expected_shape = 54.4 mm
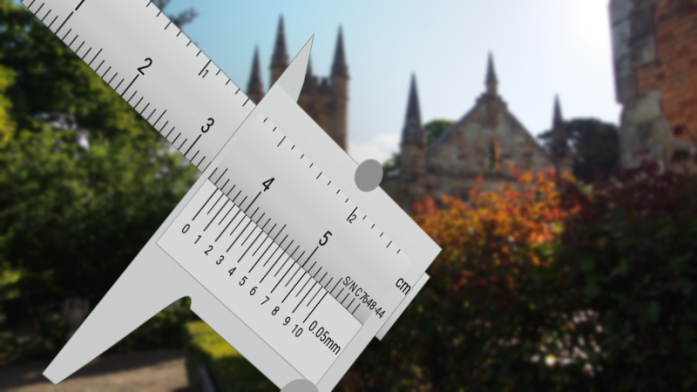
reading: 35.6 mm
